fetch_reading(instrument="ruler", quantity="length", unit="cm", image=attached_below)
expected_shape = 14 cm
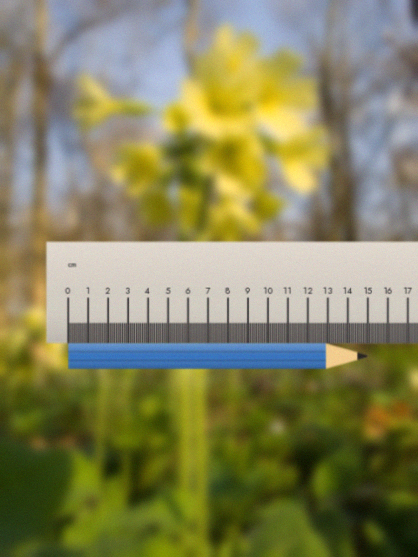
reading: 15 cm
